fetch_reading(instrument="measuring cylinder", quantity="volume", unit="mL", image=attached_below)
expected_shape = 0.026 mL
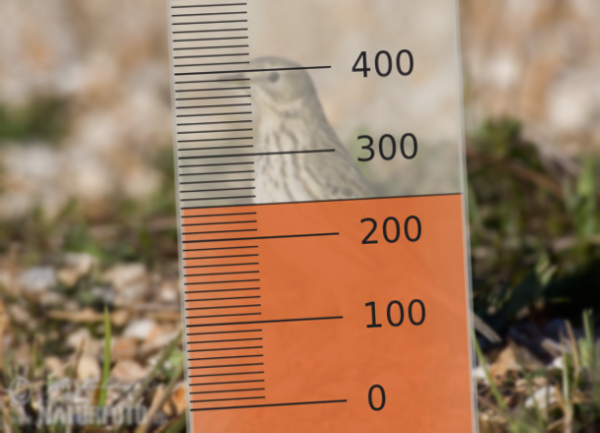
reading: 240 mL
